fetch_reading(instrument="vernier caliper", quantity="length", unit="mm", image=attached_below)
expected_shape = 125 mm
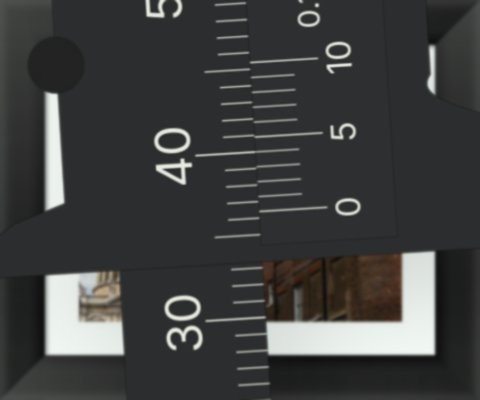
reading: 36.4 mm
